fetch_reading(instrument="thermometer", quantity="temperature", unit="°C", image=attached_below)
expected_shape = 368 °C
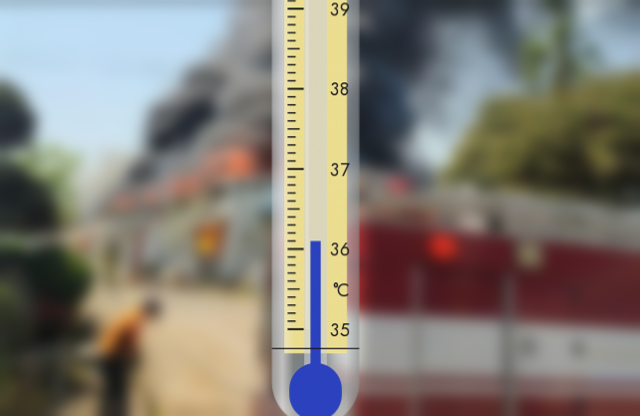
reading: 36.1 °C
